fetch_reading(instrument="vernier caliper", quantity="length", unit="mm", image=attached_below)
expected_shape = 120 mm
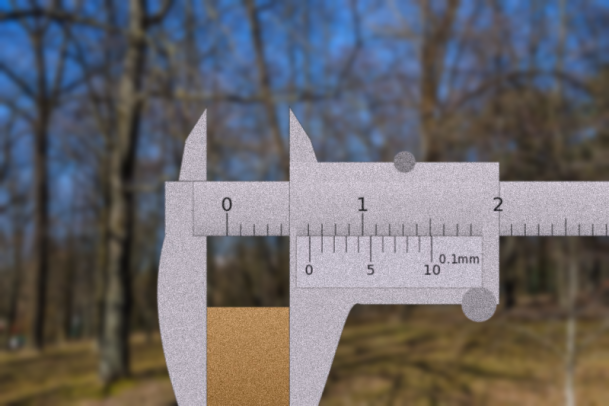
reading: 6.1 mm
